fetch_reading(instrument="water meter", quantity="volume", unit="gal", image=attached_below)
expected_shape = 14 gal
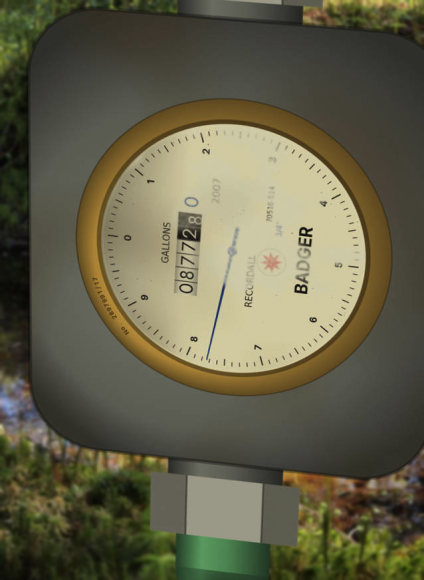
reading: 877277.7 gal
